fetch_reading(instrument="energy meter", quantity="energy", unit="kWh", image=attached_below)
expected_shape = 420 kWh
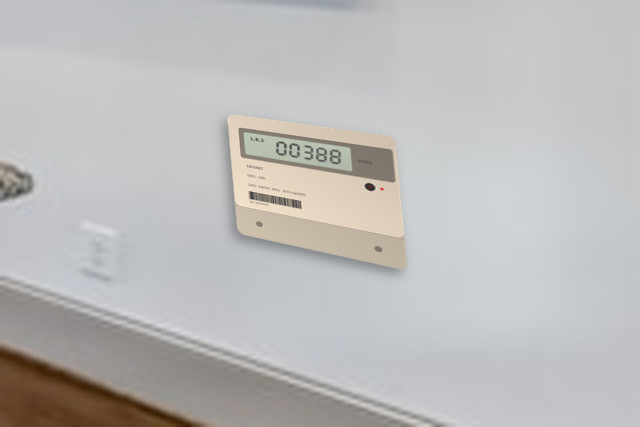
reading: 388 kWh
